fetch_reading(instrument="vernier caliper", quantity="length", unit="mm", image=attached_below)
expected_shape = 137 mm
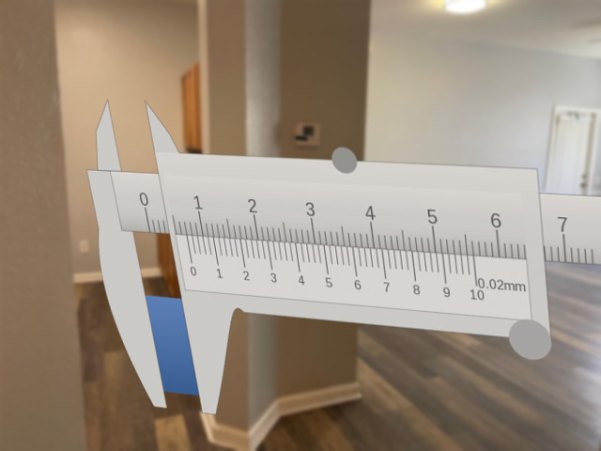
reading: 7.0 mm
